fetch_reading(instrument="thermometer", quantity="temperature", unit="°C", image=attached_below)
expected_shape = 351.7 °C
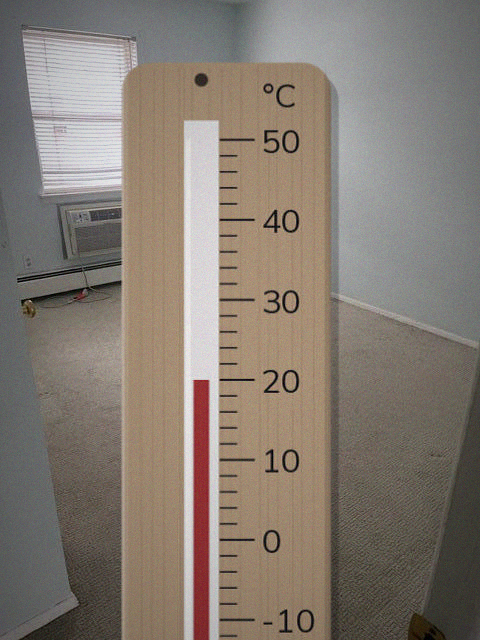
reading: 20 °C
